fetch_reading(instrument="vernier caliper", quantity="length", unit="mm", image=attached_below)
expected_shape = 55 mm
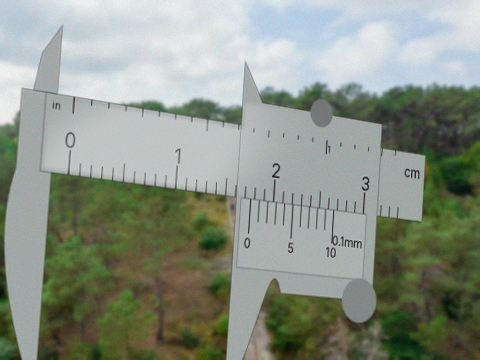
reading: 17.6 mm
